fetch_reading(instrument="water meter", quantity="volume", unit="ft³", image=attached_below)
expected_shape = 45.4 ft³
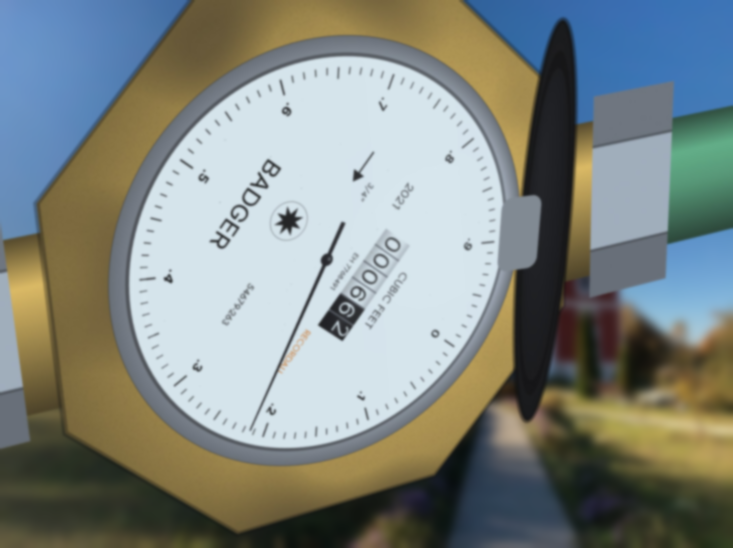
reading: 662.21 ft³
